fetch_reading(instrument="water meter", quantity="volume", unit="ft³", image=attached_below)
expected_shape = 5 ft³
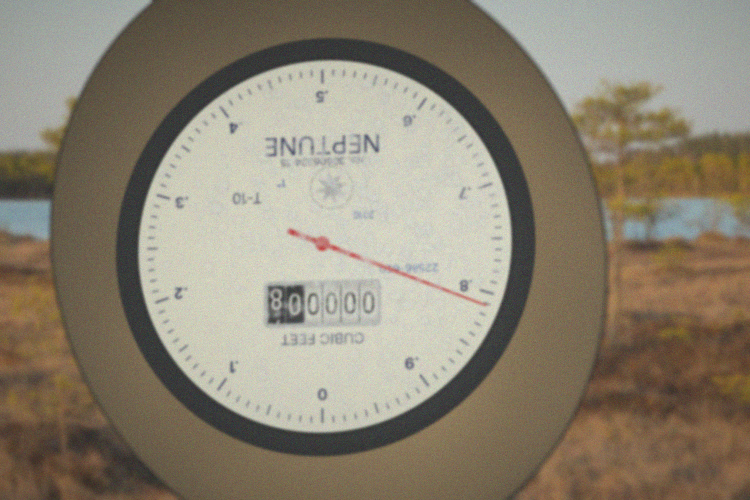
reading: 7.81 ft³
